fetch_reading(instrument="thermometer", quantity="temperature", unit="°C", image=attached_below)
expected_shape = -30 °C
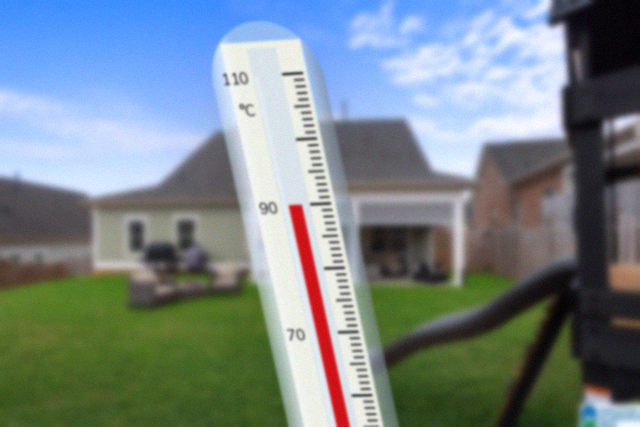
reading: 90 °C
